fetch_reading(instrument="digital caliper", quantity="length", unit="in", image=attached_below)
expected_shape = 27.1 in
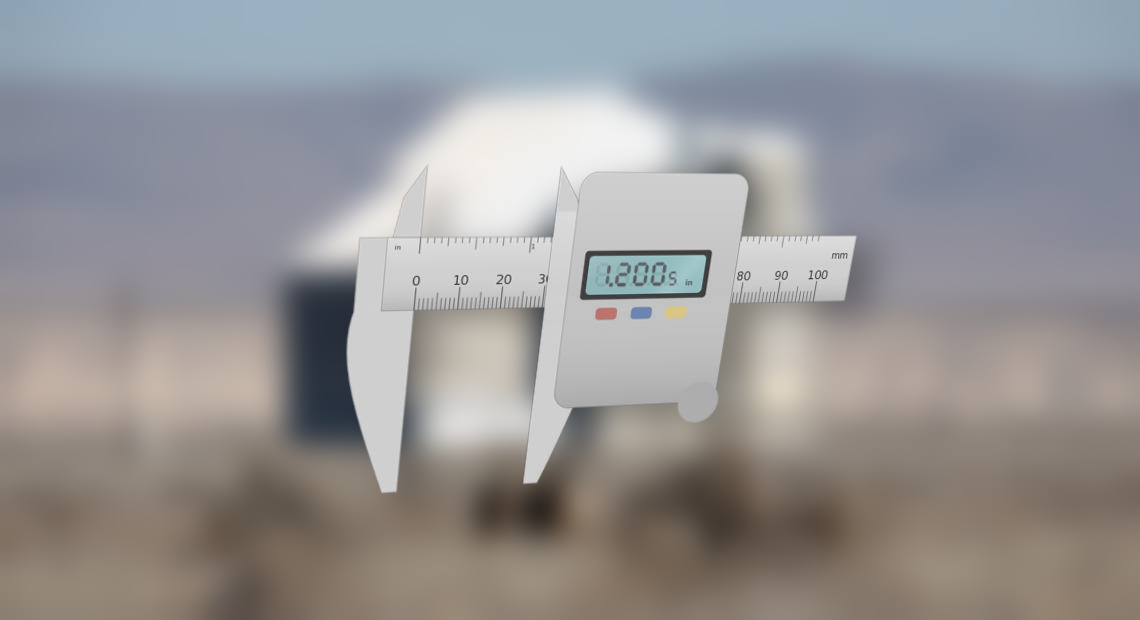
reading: 1.2005 in
